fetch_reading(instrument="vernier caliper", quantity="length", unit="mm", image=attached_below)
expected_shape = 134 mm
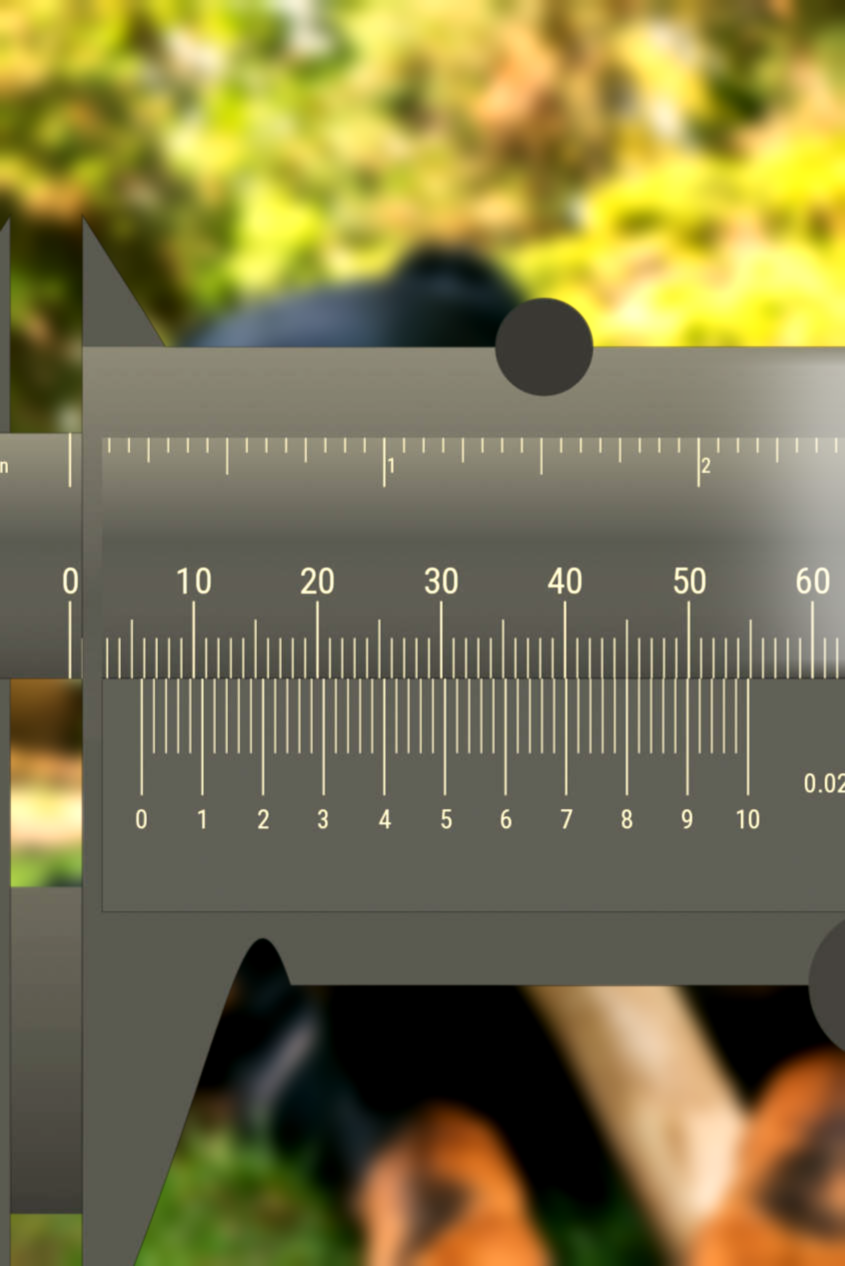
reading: 5.8 mm
